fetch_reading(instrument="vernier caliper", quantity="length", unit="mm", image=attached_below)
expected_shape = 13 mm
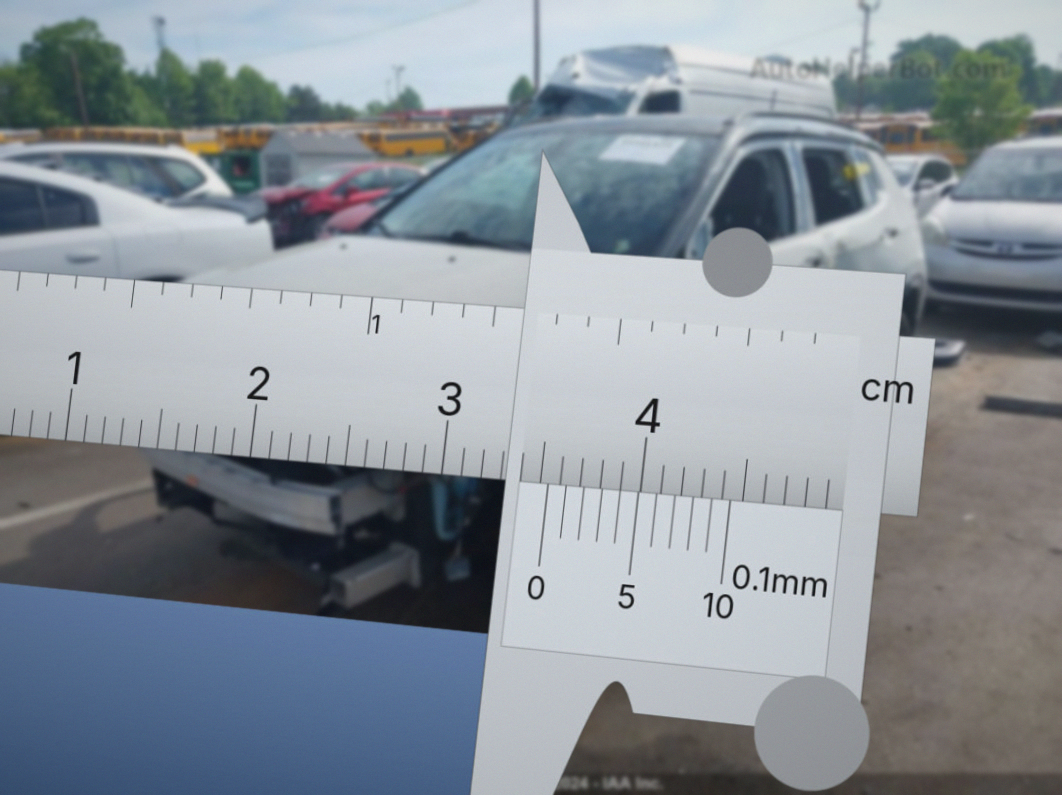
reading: 35.4 mm
